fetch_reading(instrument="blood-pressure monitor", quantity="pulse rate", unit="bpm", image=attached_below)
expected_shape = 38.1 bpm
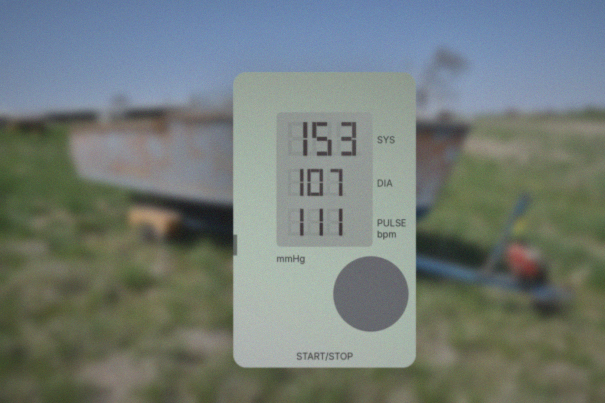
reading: 111 bpm
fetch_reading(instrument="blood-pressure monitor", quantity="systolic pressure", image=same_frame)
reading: 153 mmHg
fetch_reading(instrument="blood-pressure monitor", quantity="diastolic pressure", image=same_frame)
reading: 107 mmHg
